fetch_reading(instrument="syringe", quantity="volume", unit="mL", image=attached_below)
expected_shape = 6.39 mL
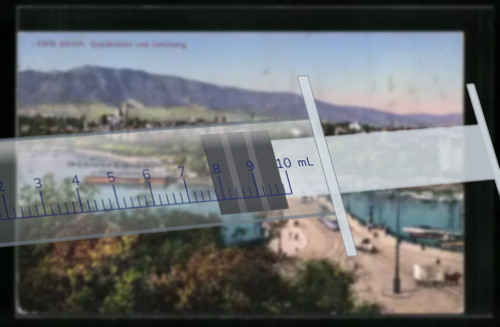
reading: 7.8 mL
